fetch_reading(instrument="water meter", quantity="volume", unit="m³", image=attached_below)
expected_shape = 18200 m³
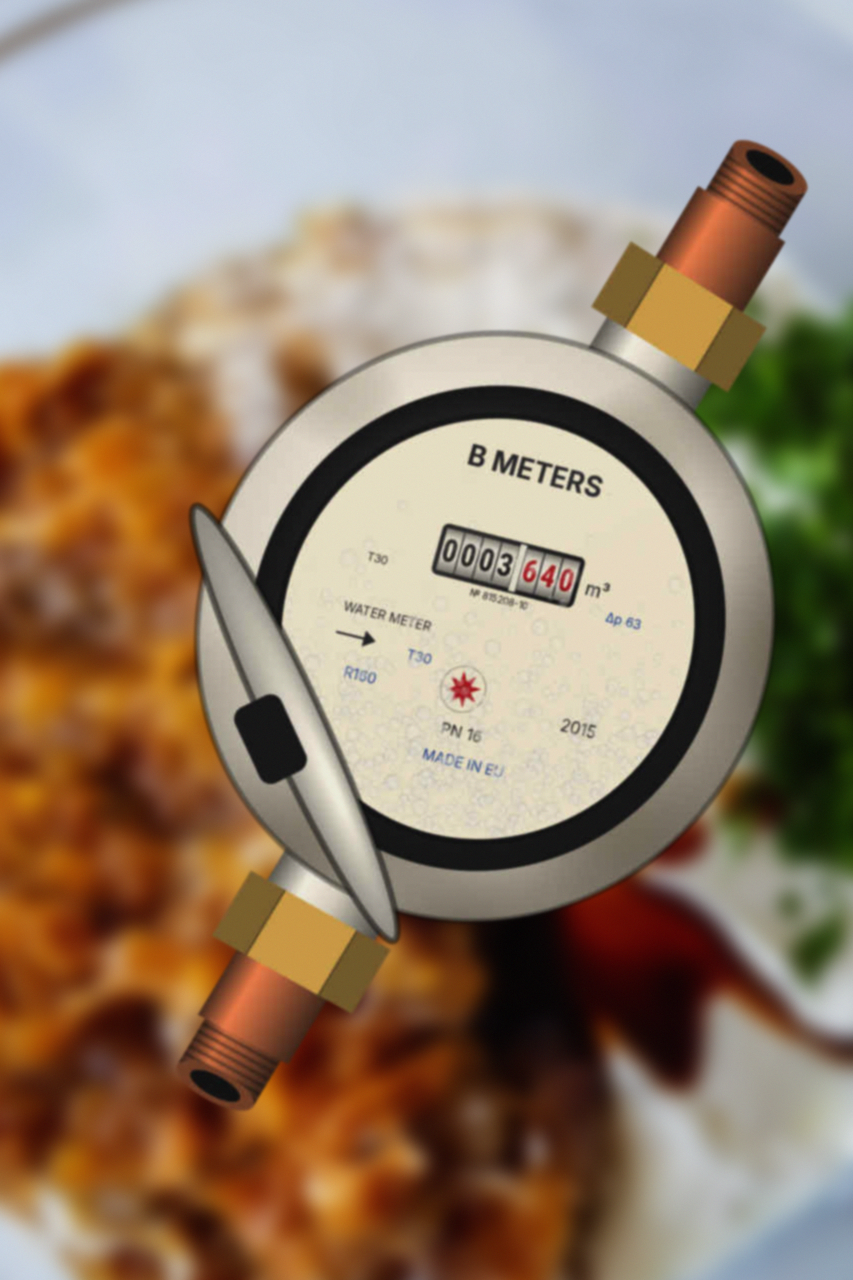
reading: 3.640 m³
